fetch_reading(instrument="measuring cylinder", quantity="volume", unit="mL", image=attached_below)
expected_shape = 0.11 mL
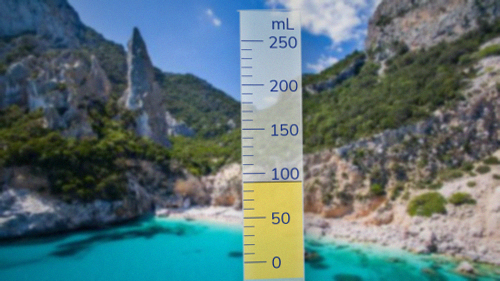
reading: 90 mL
